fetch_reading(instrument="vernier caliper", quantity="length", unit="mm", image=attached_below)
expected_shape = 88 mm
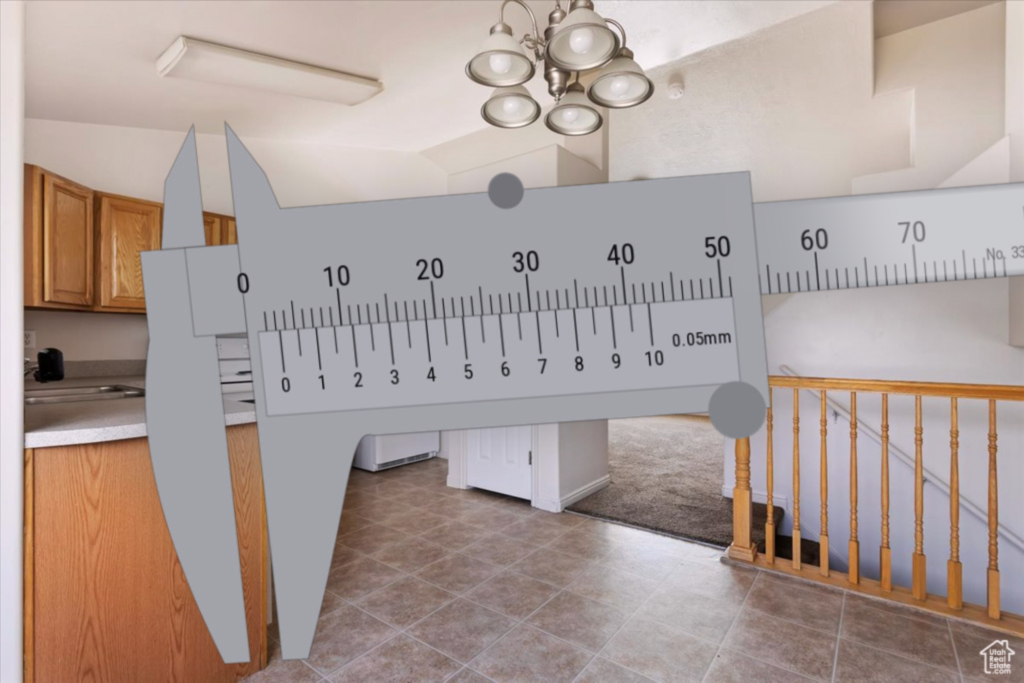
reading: 3.4 mm
